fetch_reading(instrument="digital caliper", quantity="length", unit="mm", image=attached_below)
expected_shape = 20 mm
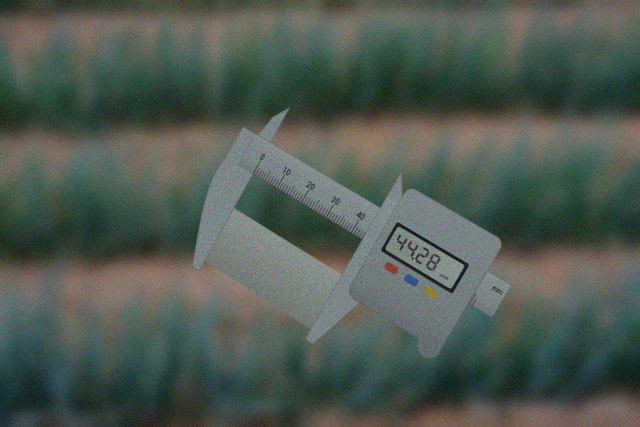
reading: 44.28 mm
